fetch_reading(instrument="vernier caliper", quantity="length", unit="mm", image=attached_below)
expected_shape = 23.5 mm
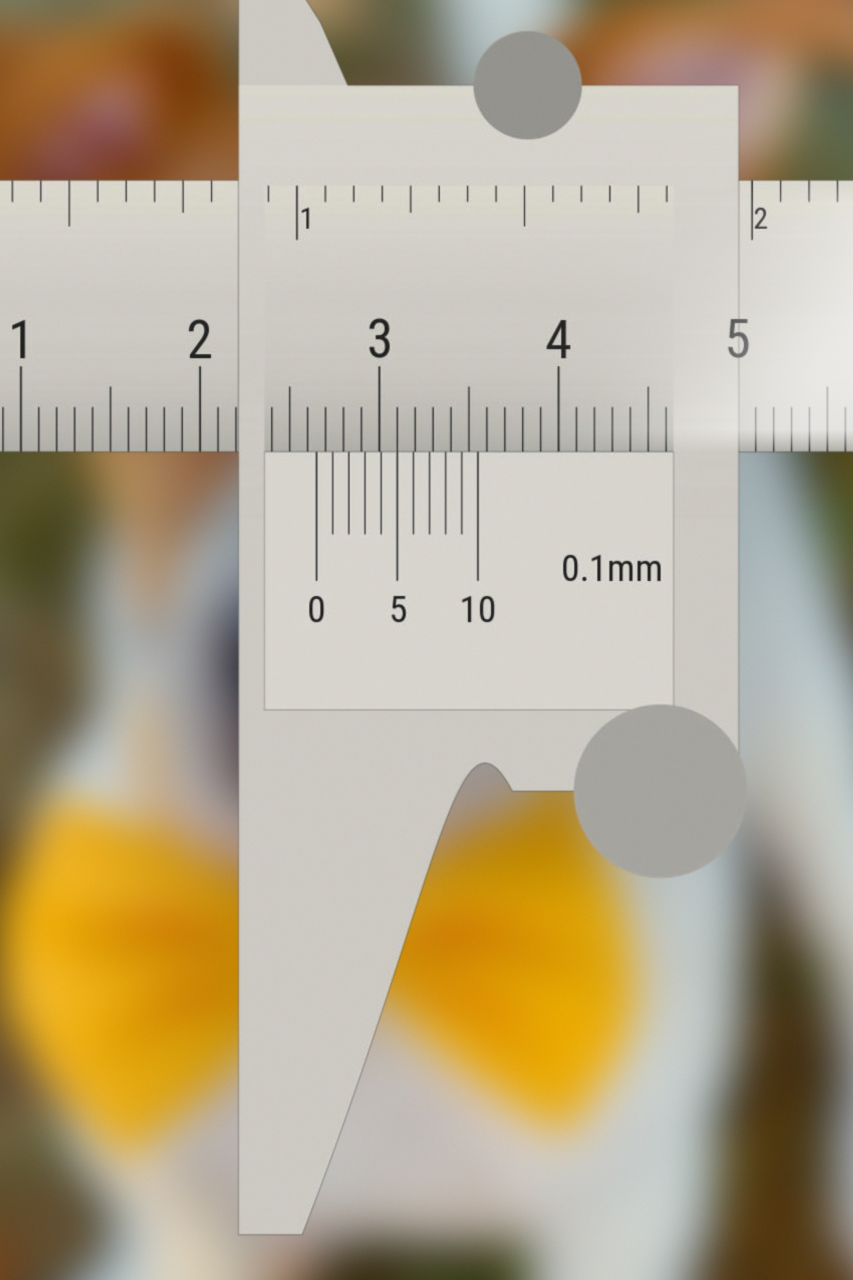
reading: 26.5 mm
